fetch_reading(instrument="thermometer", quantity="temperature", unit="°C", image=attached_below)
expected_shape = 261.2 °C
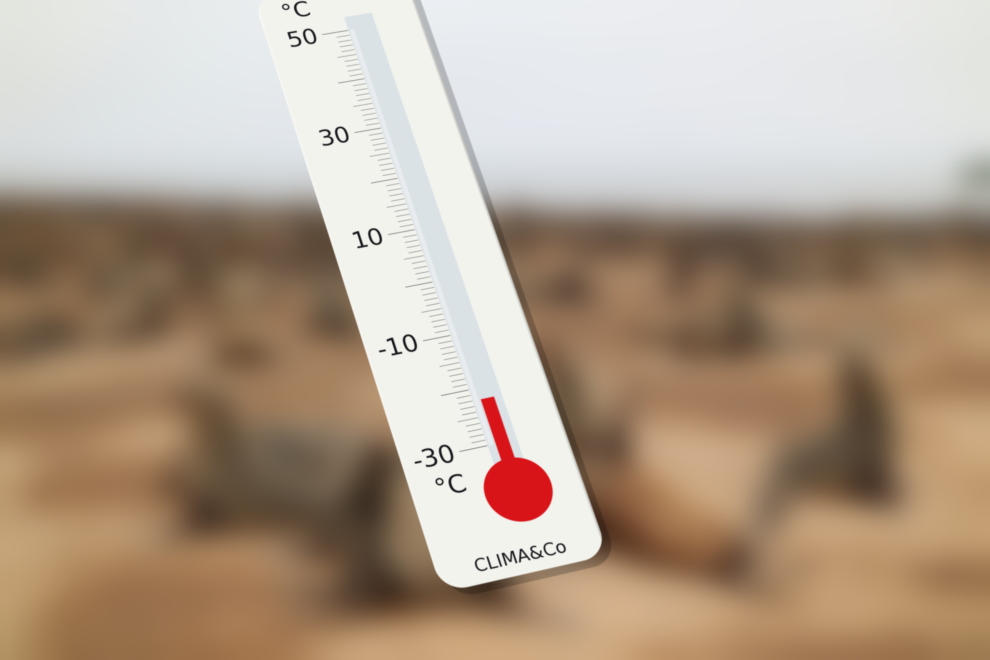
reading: -22 °C
